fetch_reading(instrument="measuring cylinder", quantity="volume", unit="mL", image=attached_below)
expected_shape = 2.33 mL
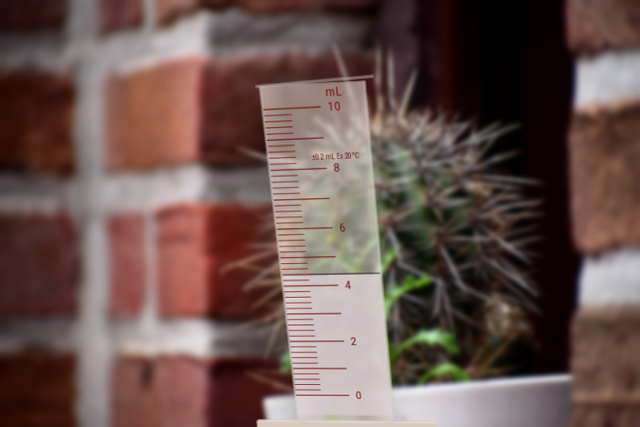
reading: 4.4 mL
